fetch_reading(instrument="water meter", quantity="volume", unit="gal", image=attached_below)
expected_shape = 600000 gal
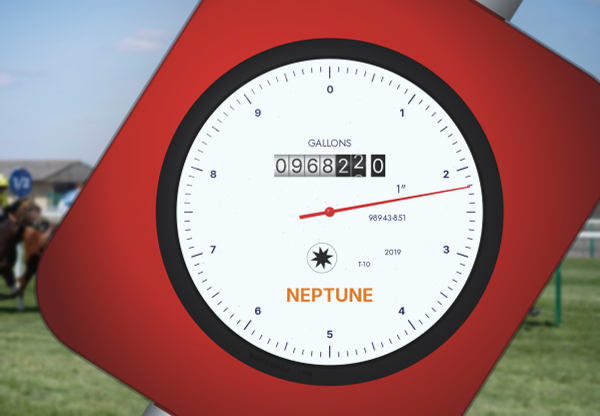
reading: 968222.2 gal
